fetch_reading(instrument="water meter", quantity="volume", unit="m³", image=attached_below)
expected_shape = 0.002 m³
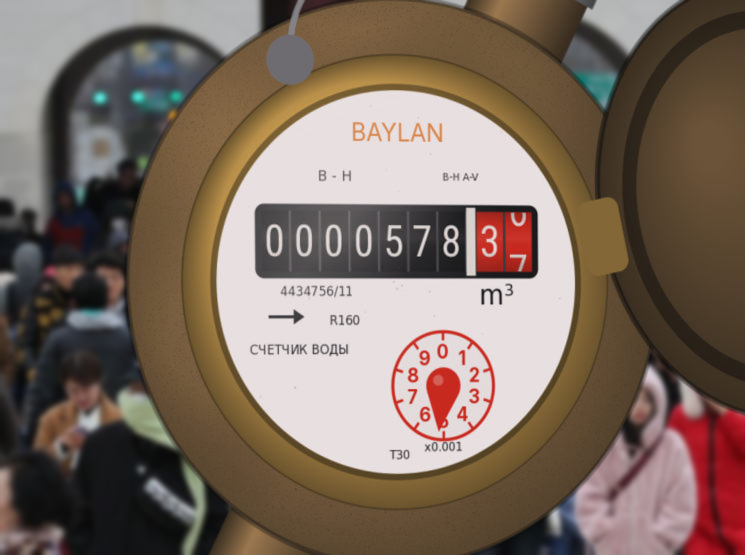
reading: 578.365 m³
